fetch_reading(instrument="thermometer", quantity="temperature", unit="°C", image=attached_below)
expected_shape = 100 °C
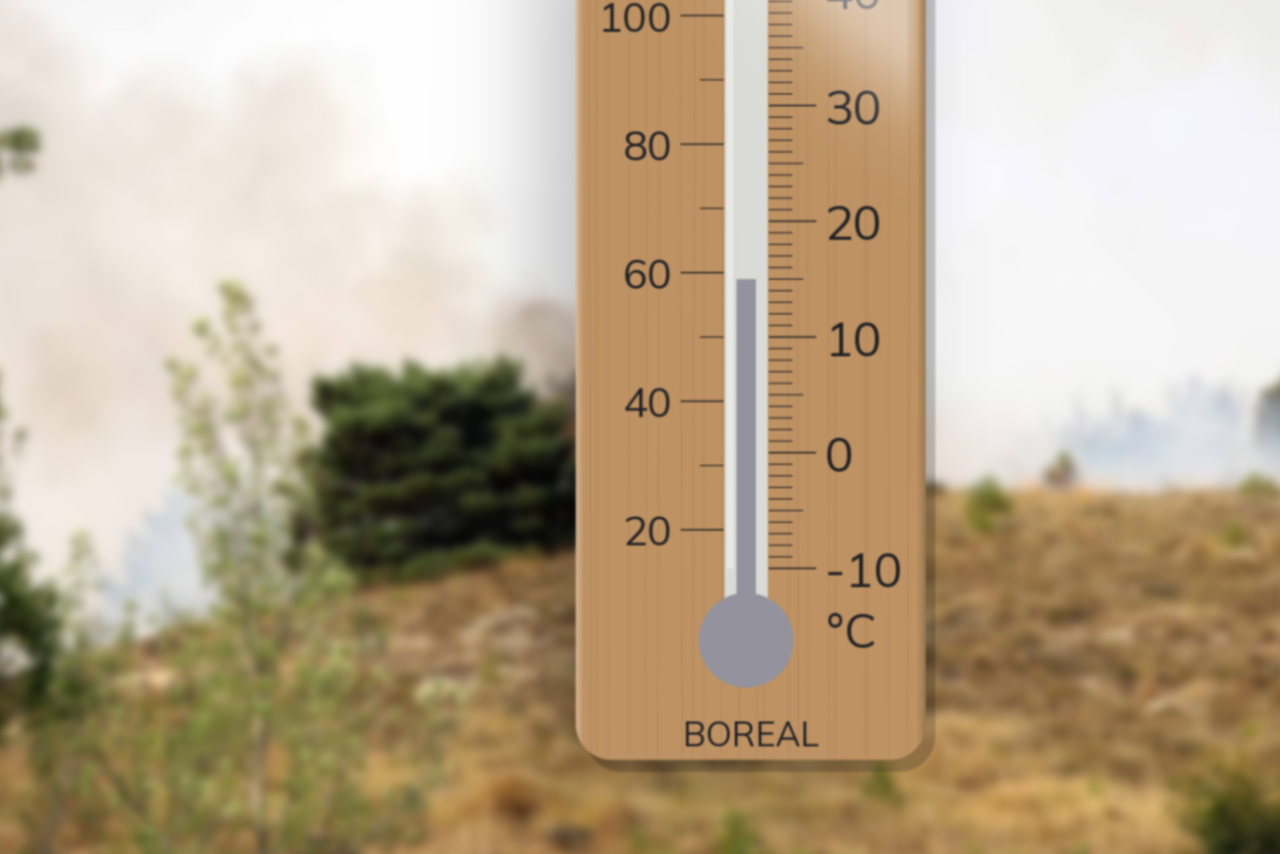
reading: 15 °C
